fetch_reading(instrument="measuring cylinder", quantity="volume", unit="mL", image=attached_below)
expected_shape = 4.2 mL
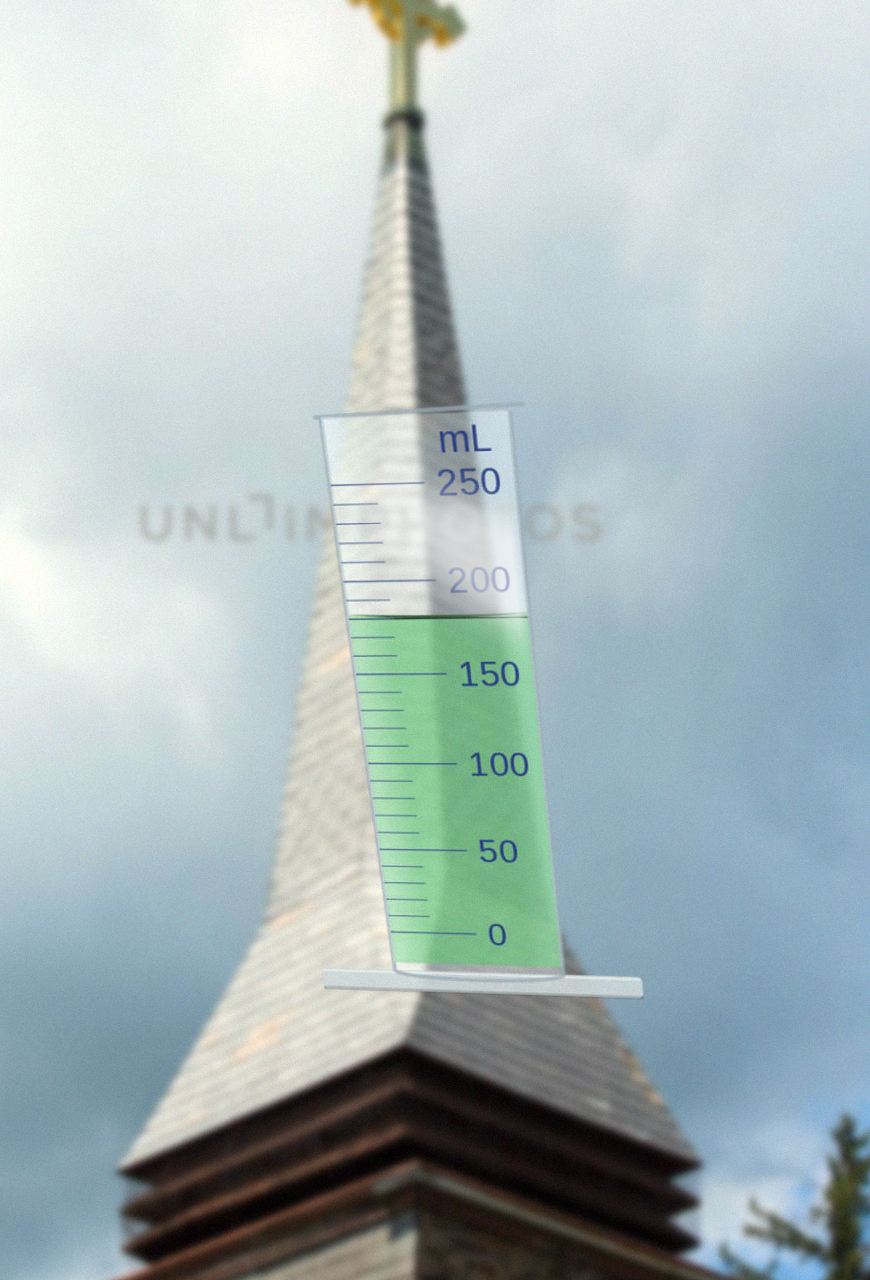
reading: 180 mL
